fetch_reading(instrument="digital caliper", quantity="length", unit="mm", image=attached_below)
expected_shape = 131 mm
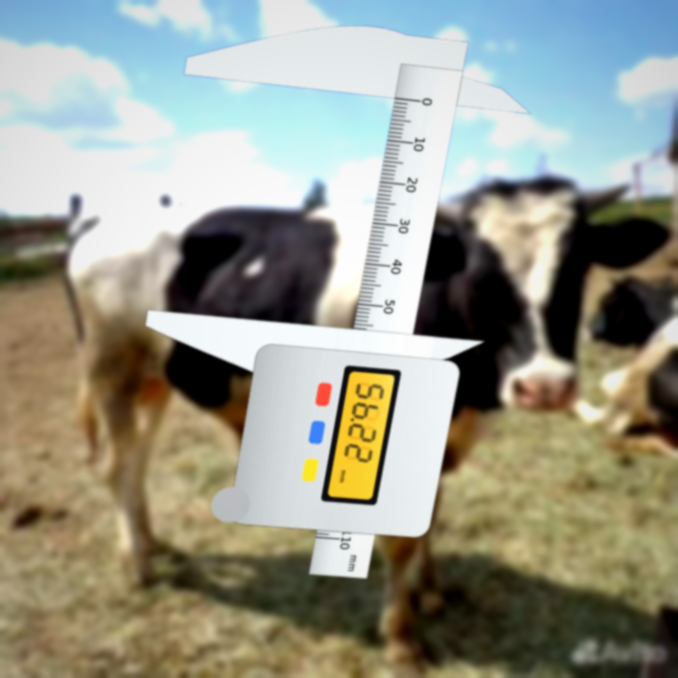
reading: 56.22 mm
